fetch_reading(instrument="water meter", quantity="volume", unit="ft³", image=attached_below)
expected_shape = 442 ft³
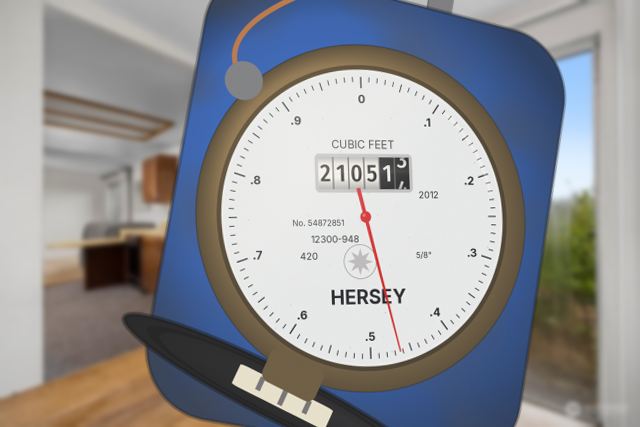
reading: 210513.46 ft³
